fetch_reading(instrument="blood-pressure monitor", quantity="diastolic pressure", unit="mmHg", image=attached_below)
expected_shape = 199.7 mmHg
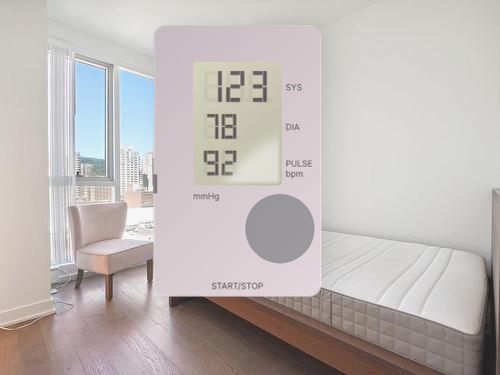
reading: 78 mmHg
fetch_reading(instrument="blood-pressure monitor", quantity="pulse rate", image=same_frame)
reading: 92 bpm
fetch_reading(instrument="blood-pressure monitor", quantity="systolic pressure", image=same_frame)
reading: 123 mmHg
